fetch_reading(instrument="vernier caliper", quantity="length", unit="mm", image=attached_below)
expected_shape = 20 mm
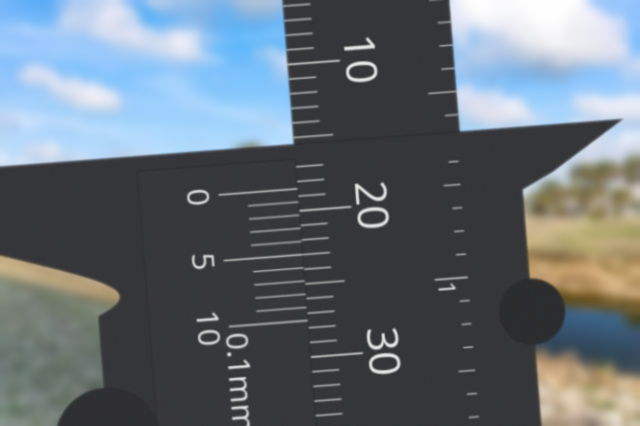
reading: 18.5 mm
